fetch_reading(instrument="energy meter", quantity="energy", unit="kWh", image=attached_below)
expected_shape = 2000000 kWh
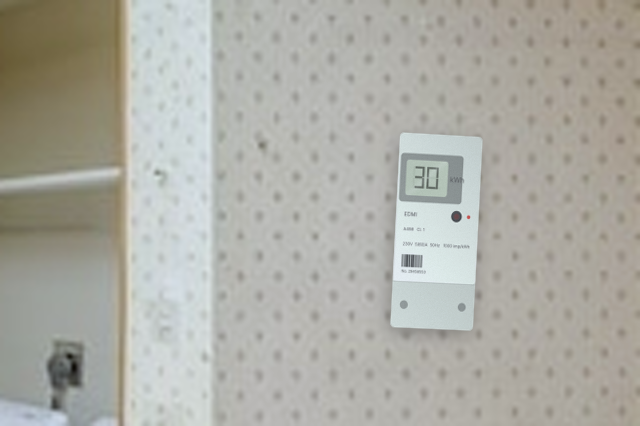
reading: 30 kWh
